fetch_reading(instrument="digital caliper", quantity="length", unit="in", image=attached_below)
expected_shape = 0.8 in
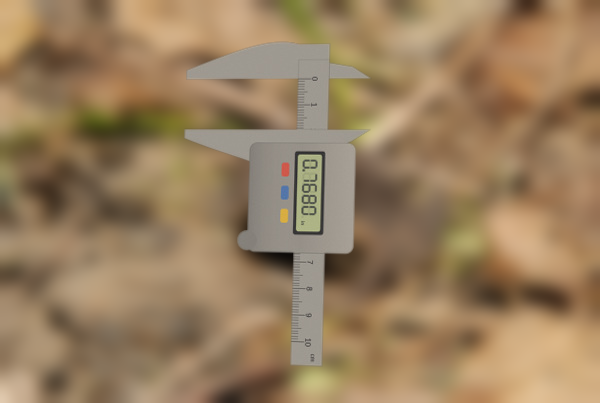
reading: 0.7680 in
